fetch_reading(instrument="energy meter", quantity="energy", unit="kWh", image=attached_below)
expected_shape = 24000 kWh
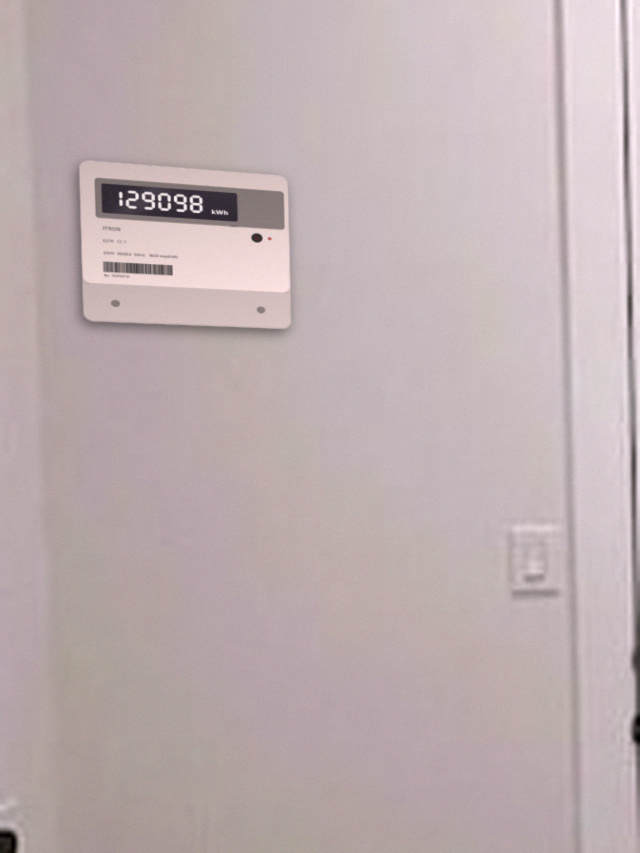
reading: 129098 kWh
